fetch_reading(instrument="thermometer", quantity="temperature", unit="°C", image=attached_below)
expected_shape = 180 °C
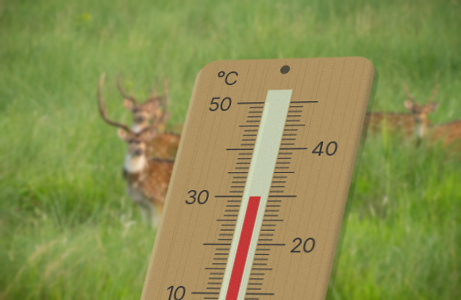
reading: 30 °C
